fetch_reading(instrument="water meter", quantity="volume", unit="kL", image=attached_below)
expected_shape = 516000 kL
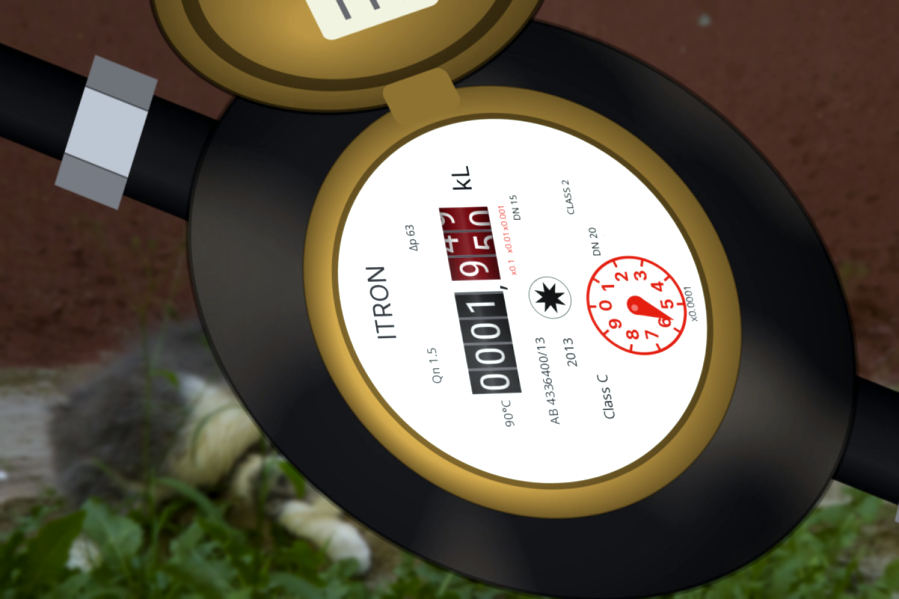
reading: 1.9495 kL
